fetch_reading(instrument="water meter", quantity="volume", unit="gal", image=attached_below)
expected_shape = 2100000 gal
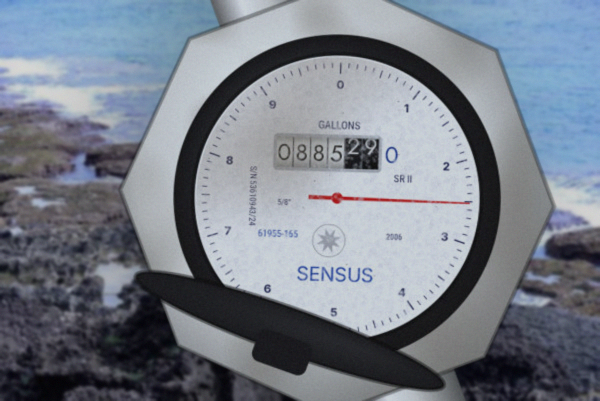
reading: 885292.5 gal
